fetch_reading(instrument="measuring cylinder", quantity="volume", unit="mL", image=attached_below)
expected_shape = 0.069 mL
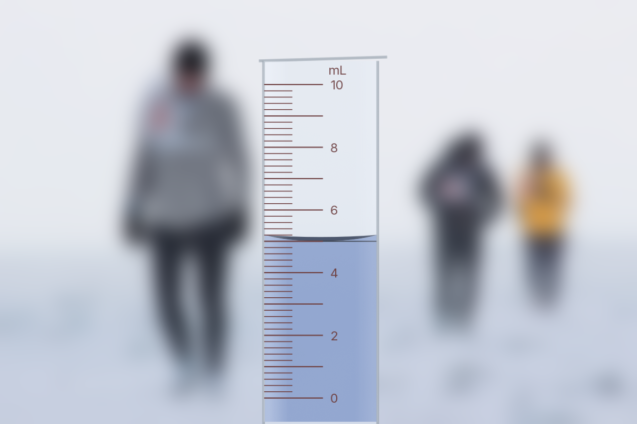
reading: 5 mL
